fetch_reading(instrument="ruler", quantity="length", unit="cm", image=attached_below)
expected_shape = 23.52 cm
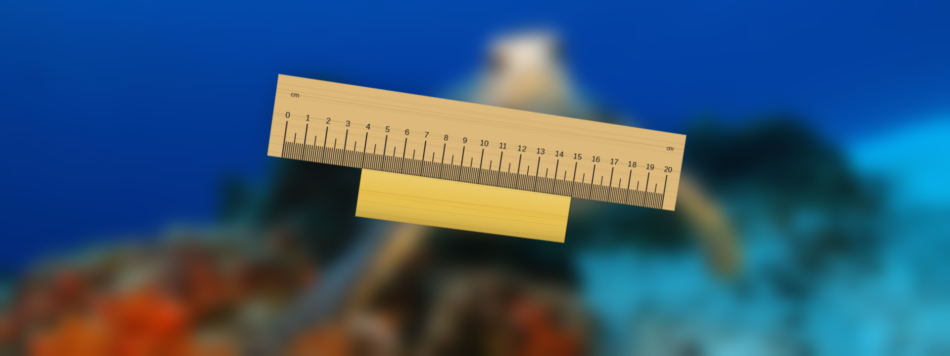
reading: 11 cm
